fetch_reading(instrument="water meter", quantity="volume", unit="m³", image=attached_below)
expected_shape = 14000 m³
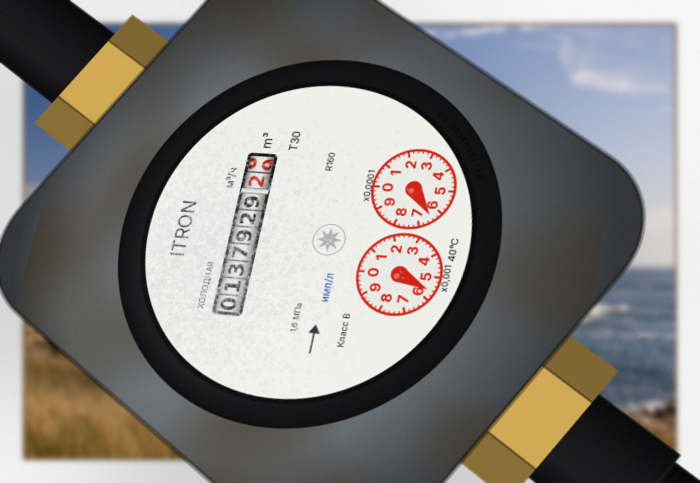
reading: 137929.2856 m³
